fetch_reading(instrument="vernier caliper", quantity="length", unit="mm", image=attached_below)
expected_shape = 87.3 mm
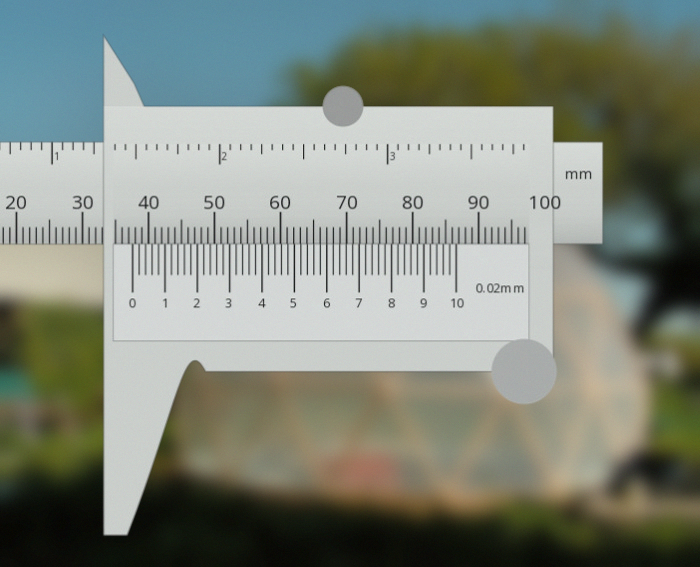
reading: 37.6 mm
